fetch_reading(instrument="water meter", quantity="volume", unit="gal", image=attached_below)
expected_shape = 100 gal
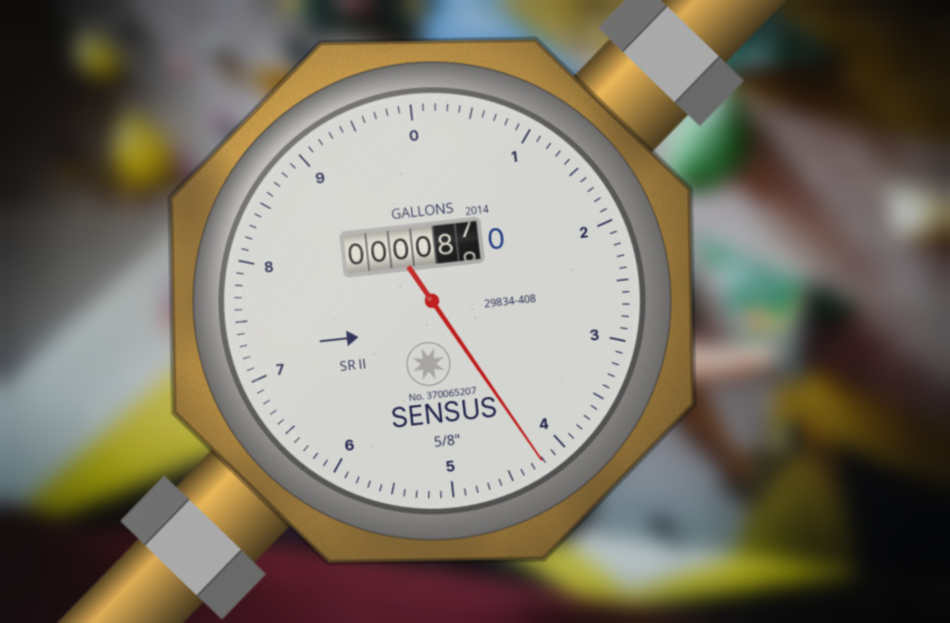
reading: 874.2 gal
